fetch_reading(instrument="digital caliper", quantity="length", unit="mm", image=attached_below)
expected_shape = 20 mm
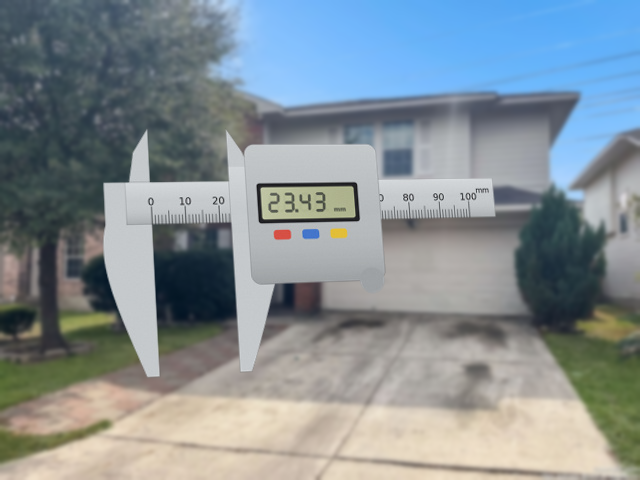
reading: 23.43 mm
